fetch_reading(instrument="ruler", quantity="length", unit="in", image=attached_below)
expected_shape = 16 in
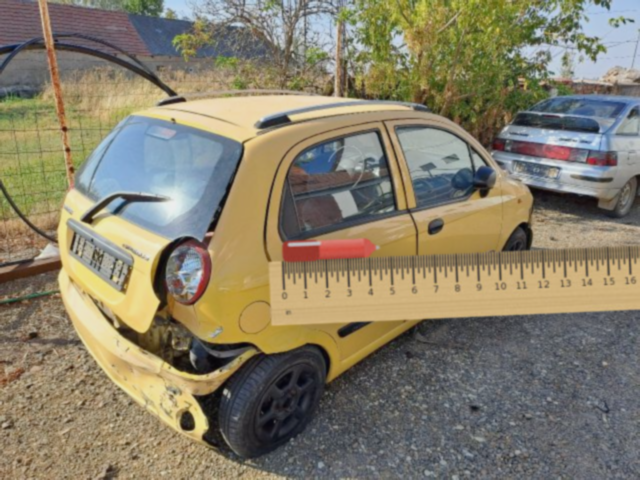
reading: 4.5 in
